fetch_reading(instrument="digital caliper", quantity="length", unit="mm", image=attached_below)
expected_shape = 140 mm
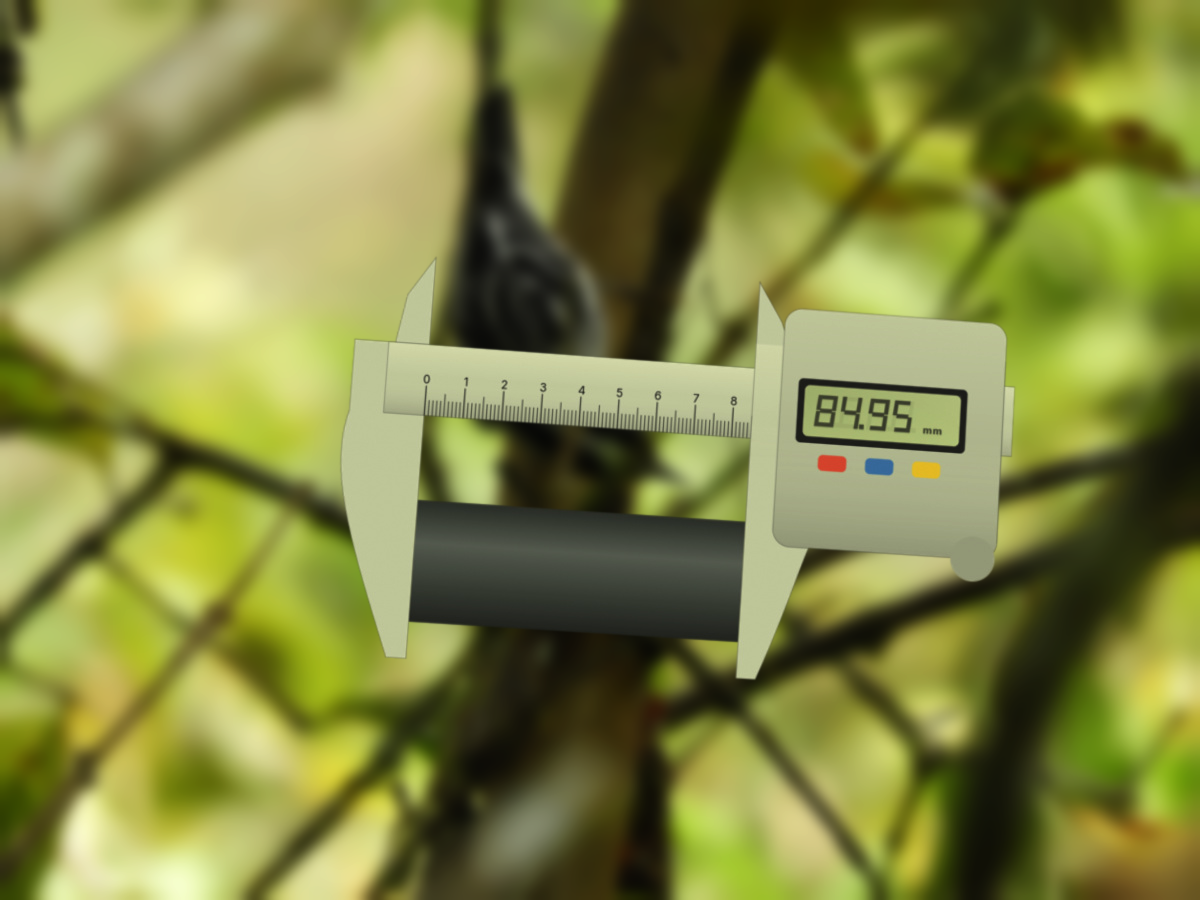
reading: 84.95 mm
